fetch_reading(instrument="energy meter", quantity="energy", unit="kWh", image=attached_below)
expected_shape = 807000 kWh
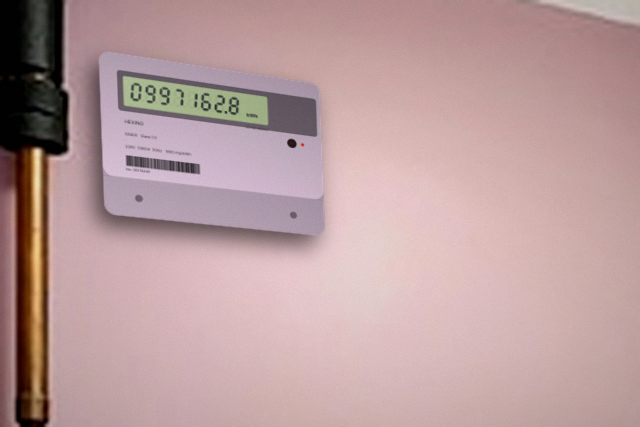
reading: 997162.8 kWh
